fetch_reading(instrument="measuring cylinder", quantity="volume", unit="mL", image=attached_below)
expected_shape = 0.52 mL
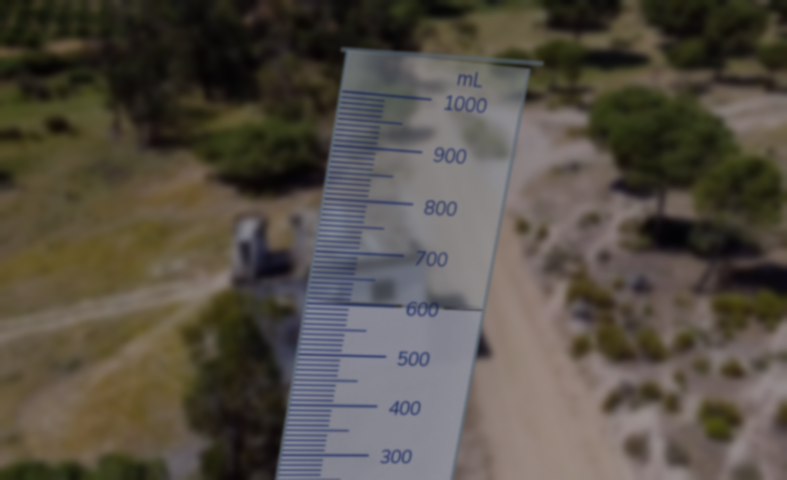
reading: 600 mL
